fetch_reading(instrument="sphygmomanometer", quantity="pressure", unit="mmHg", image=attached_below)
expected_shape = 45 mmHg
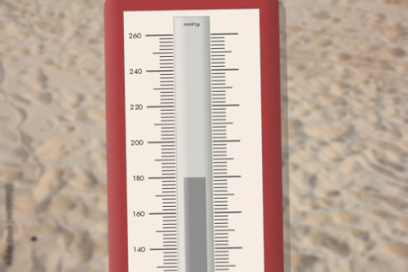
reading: 180 mmHg
